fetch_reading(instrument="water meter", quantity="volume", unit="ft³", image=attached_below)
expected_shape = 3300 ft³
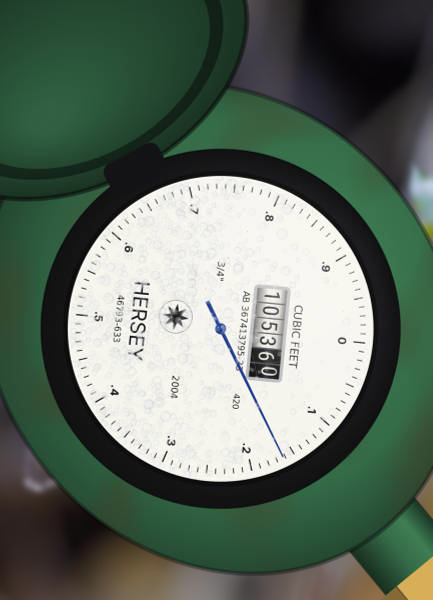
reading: 105360.16 ft³
